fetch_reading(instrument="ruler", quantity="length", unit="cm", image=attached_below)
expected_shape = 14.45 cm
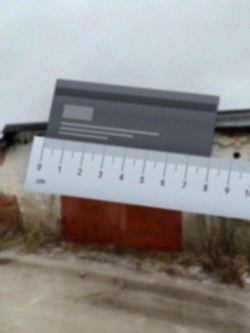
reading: 8 cm
